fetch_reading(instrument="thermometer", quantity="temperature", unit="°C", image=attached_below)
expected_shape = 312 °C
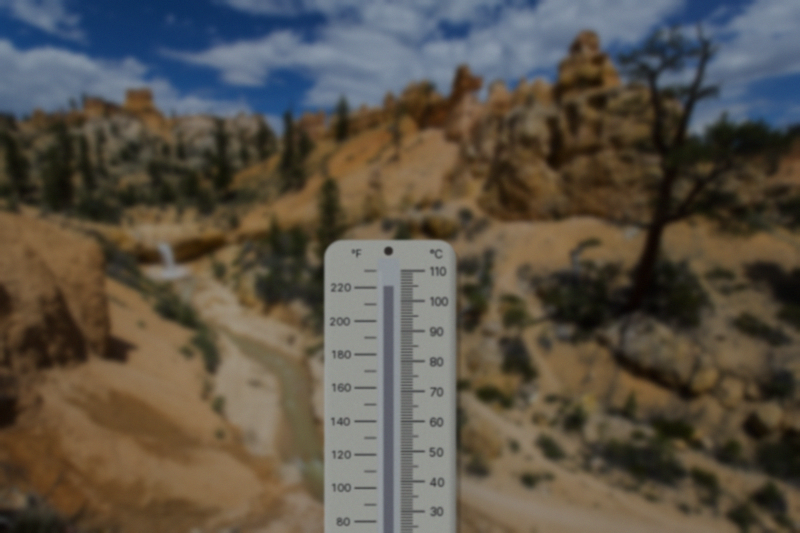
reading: 105 °C
